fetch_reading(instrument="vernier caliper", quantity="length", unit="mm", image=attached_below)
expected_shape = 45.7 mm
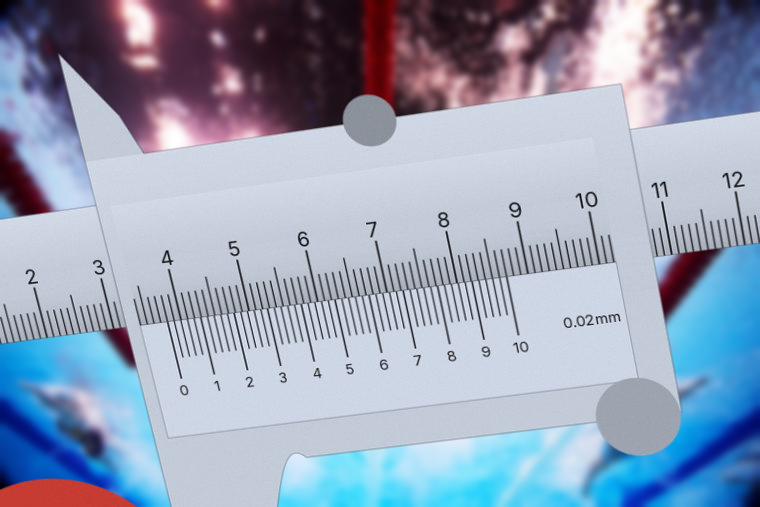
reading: 38.0 mm
